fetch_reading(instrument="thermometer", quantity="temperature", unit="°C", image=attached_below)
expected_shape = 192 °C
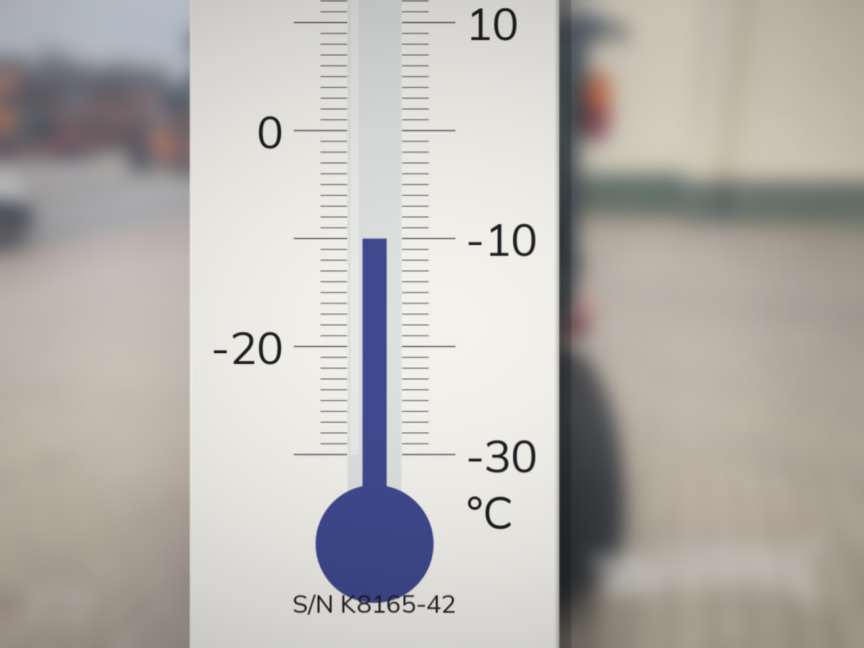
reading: -10 °C
